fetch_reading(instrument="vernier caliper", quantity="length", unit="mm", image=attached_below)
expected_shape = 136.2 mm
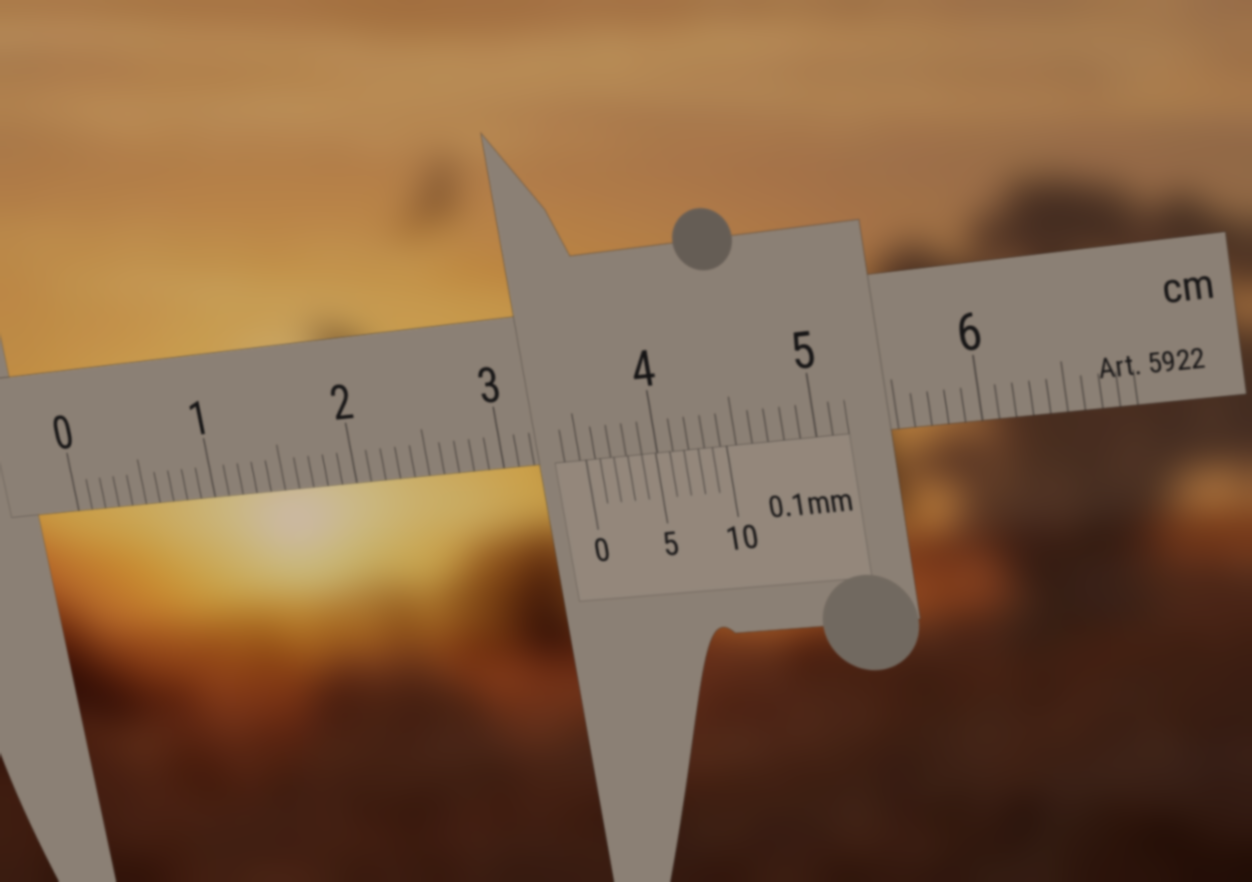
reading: 35.4 mm
